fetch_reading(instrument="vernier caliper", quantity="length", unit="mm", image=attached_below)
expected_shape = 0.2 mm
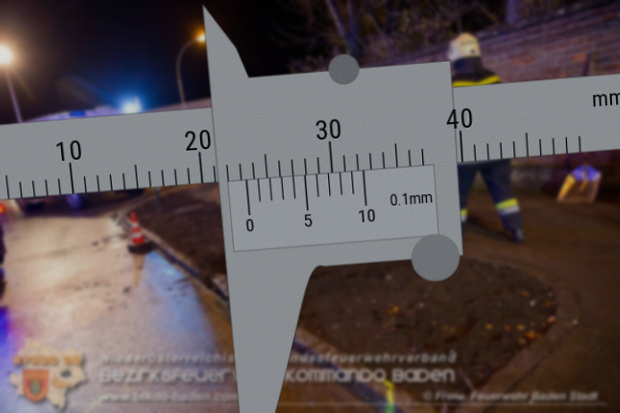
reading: 23.4 mm
